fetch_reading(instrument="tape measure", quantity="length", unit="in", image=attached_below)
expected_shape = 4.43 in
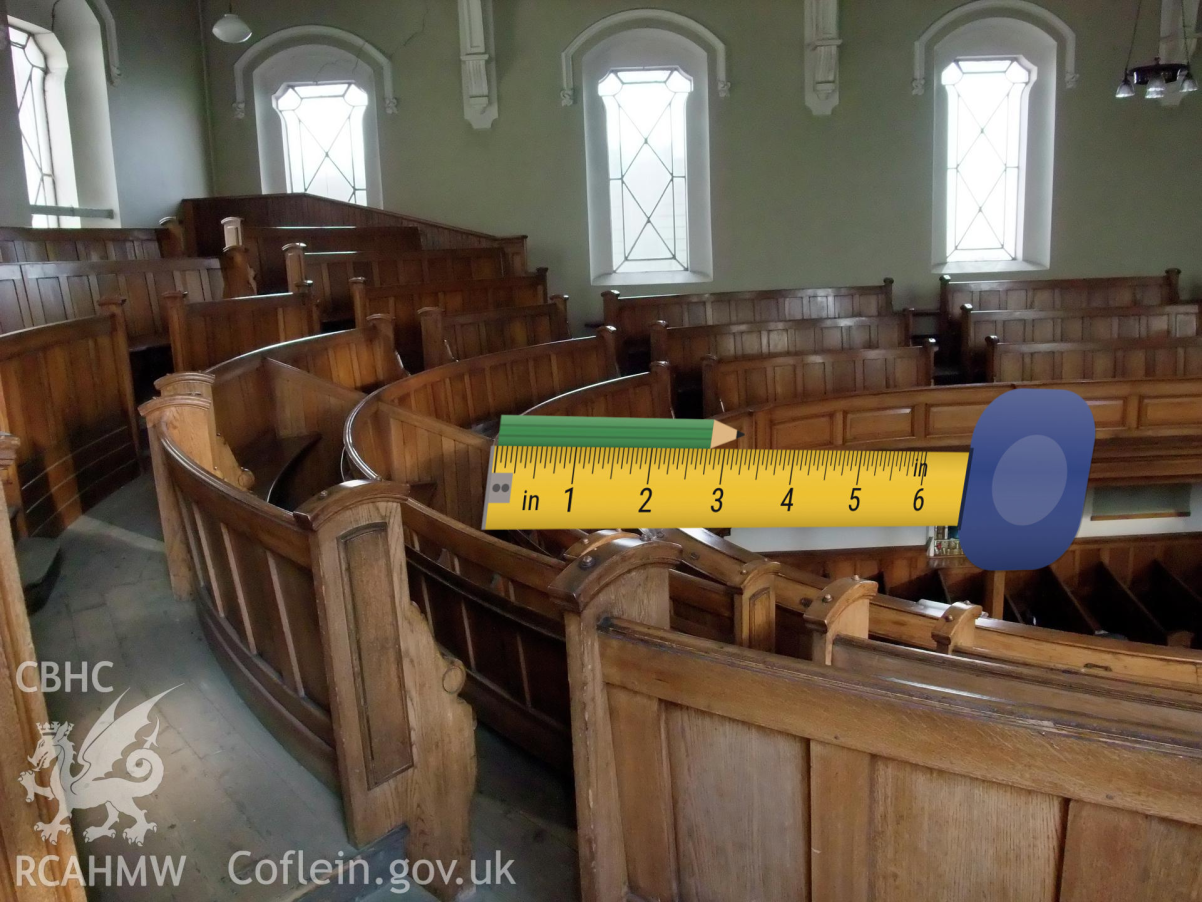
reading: 3.25 in
